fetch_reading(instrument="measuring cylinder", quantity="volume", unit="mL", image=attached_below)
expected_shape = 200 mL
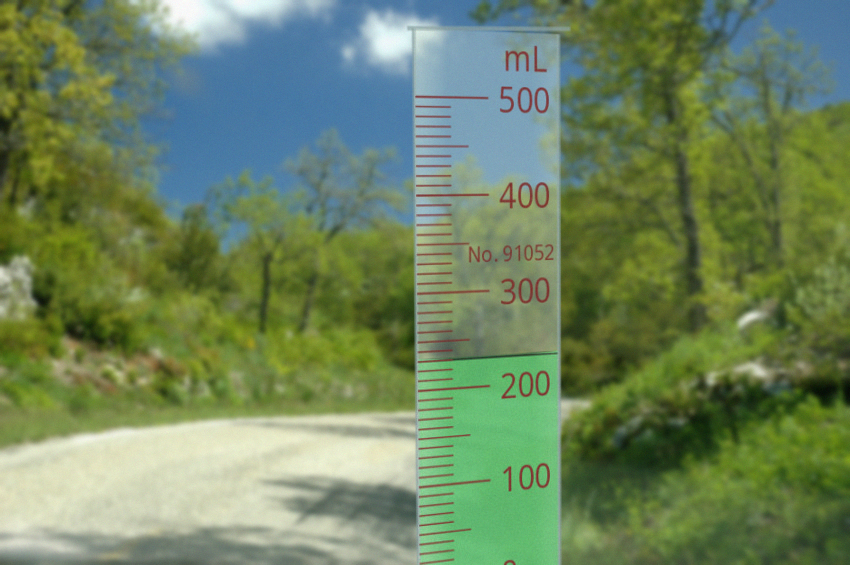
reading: 230 mL
